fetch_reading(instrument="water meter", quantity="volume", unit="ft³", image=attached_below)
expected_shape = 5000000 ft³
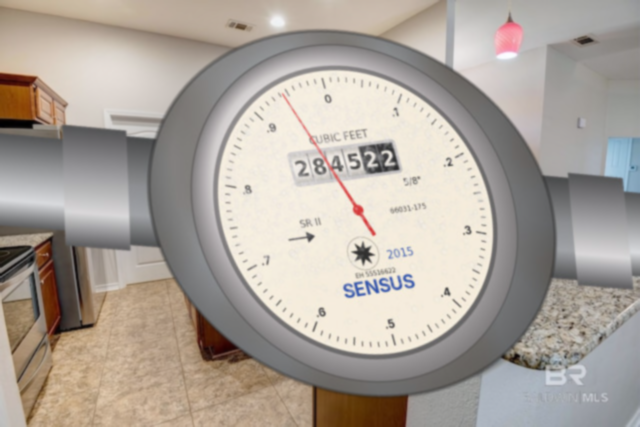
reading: 284521.94 ft³
